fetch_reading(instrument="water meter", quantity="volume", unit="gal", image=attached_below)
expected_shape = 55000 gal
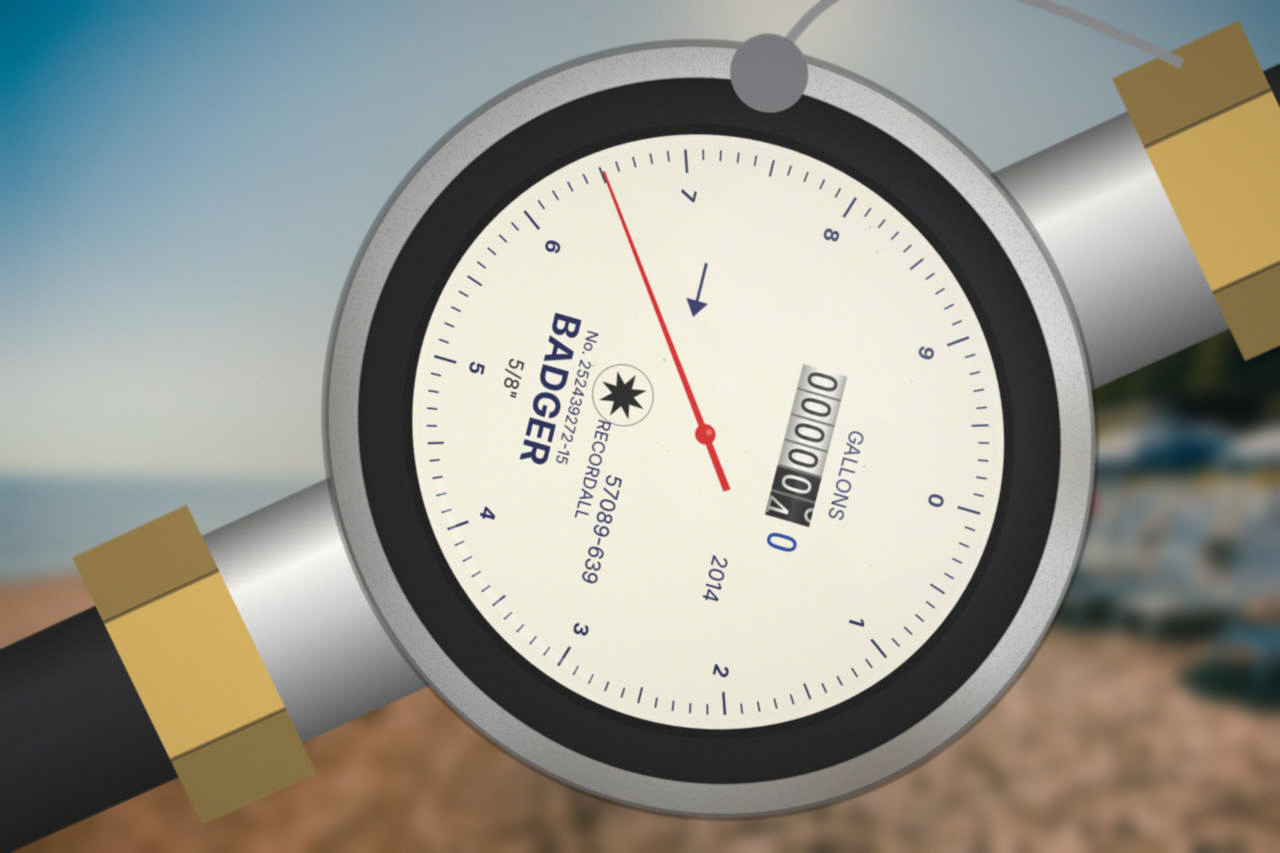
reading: 36.5 gal
